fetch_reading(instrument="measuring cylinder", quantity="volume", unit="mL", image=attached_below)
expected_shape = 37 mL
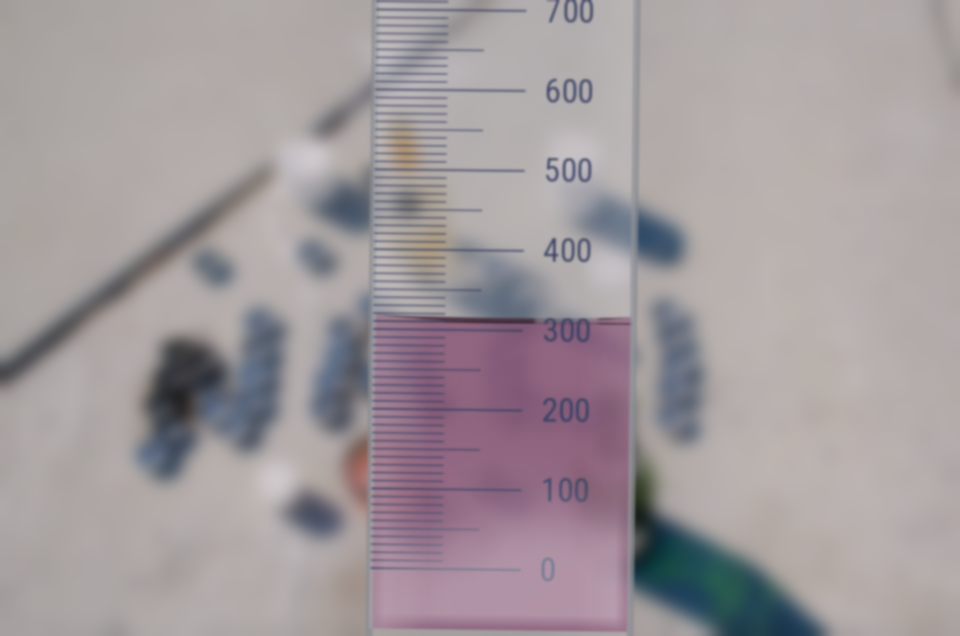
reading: 310 mL
